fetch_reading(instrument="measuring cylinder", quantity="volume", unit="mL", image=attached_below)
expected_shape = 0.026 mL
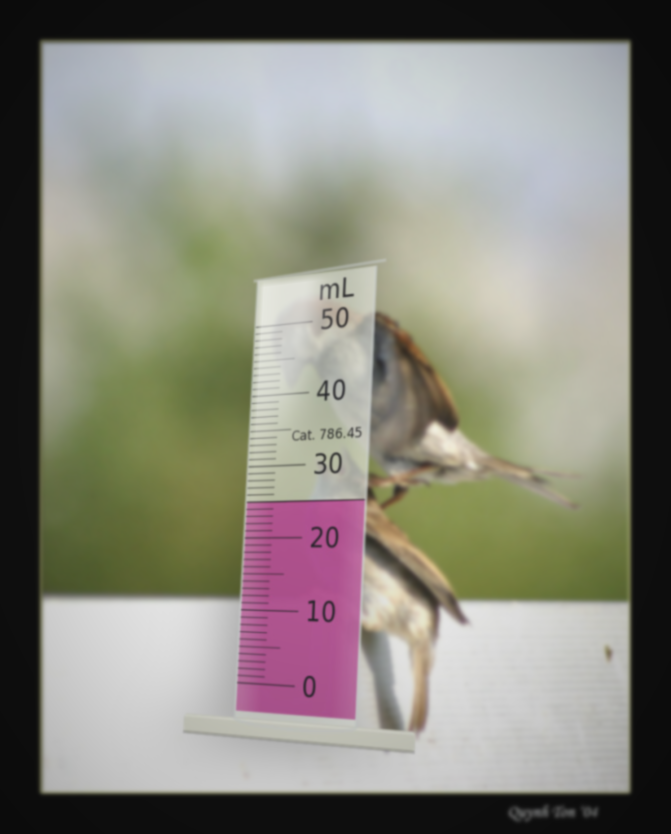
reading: 25 mL
